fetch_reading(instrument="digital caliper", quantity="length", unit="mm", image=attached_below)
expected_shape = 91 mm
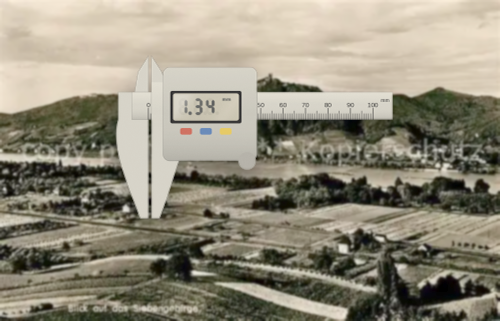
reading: 1.34 mm
